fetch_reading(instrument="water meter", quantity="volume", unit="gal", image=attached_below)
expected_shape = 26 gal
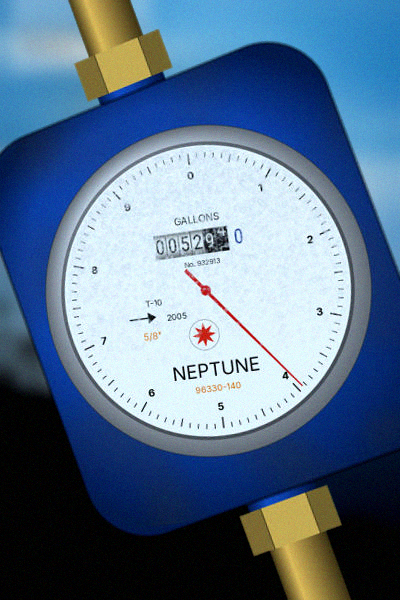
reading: 52943.9 gal
